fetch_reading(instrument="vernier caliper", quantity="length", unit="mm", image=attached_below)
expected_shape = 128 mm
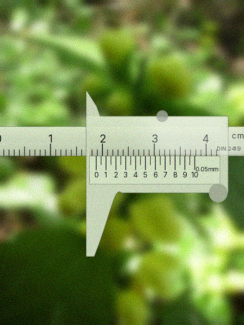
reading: 18.8 mm
